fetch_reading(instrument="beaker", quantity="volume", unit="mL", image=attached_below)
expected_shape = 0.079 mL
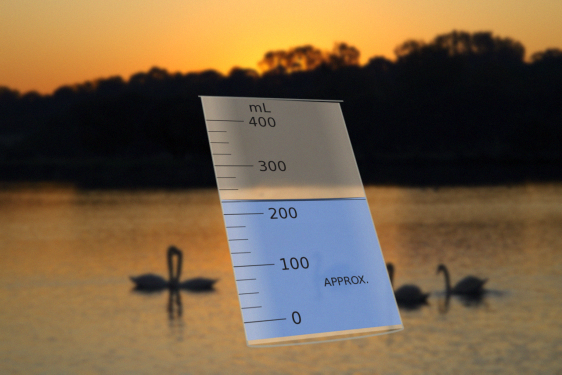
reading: 225 mL
